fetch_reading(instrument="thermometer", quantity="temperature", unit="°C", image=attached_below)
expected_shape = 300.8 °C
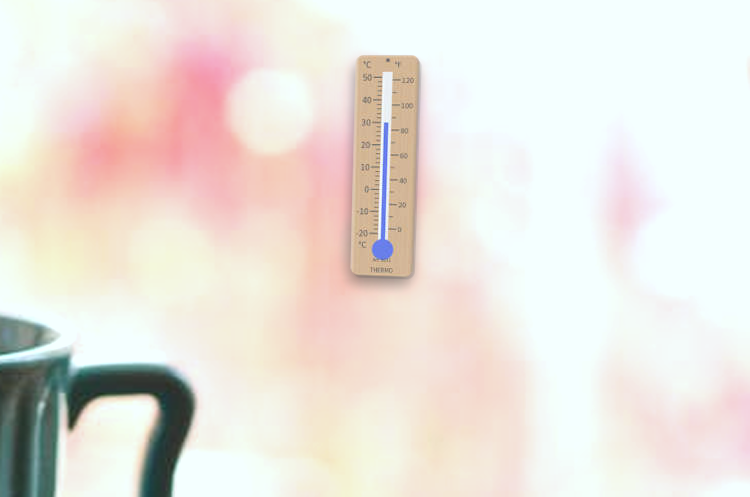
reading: 30 °C
